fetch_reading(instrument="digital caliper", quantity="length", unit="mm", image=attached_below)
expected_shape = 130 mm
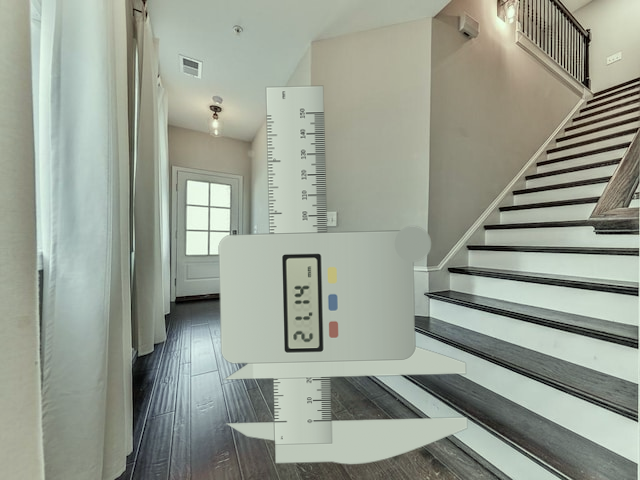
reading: 21.14 mm
